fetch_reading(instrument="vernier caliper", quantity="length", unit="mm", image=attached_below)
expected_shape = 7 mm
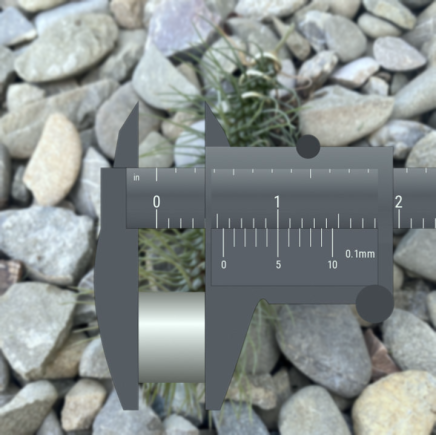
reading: 5.5 mm
